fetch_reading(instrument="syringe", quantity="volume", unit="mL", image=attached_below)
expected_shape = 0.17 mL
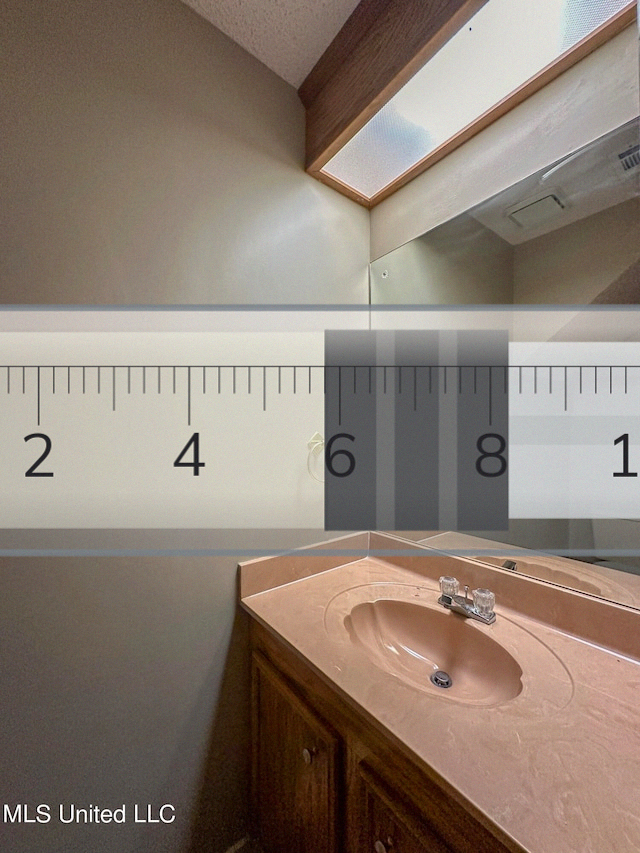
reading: 5.8 mL
